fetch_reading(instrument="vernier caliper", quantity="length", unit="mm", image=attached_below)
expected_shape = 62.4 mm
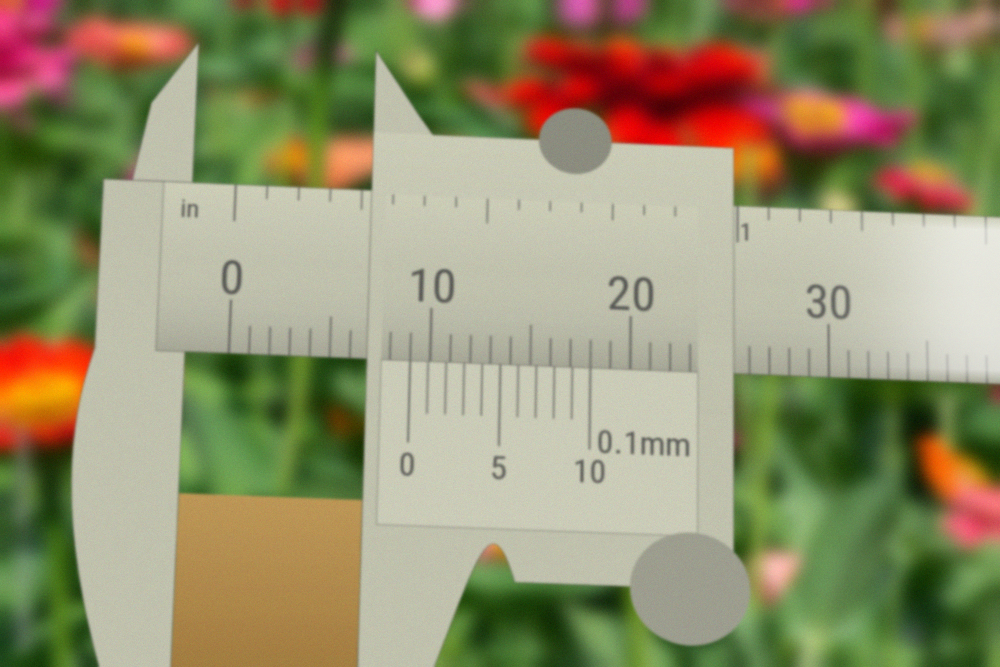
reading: 9.0 mm
